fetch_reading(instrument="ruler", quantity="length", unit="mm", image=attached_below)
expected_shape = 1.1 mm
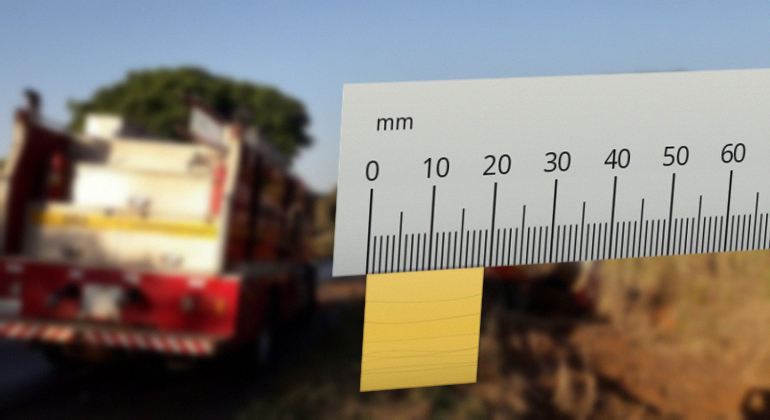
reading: 19 mm
